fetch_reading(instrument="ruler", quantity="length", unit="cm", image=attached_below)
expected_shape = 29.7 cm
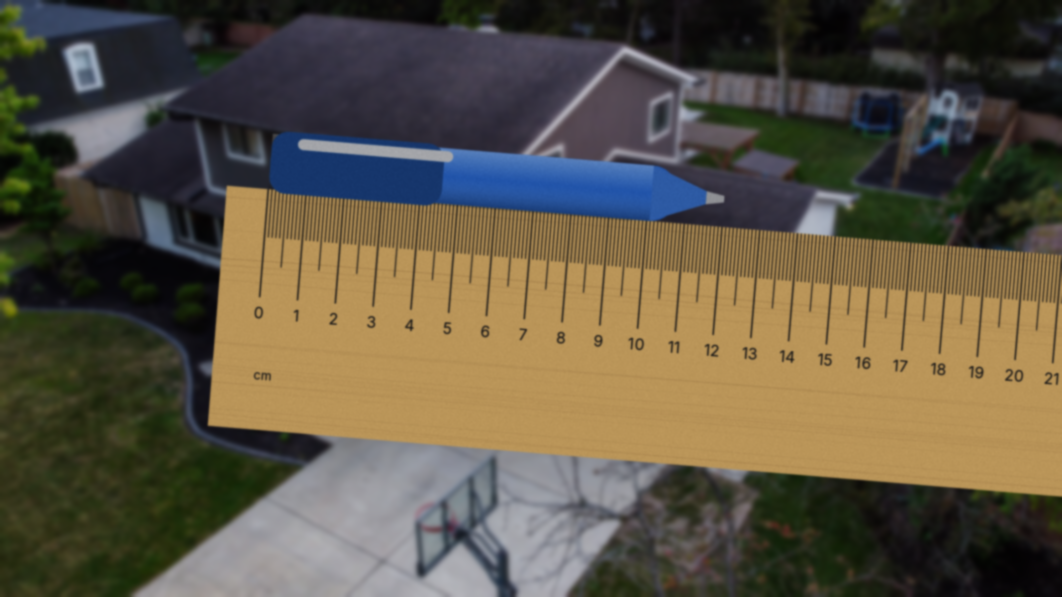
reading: 12 cm
